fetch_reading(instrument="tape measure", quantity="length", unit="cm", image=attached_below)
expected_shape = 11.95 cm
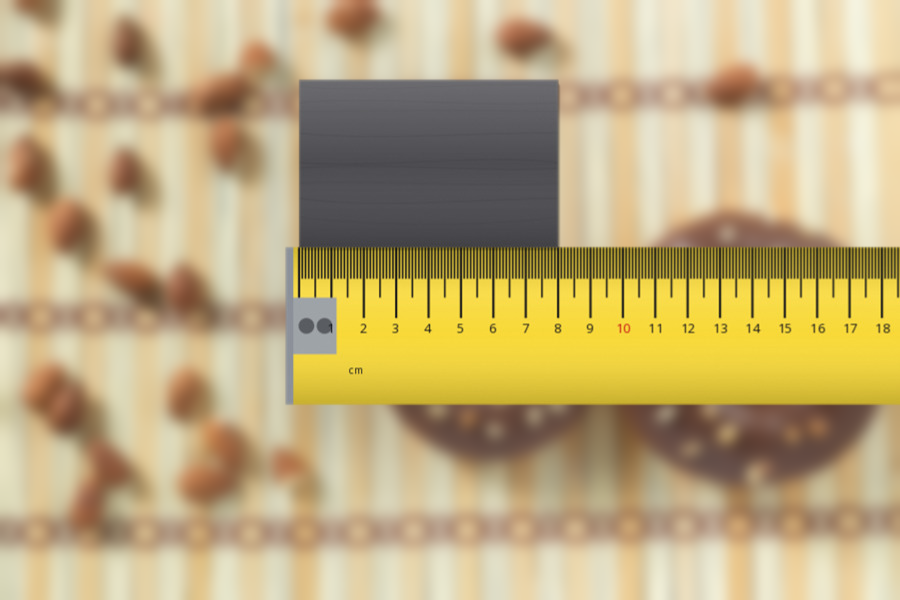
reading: 8 cm
